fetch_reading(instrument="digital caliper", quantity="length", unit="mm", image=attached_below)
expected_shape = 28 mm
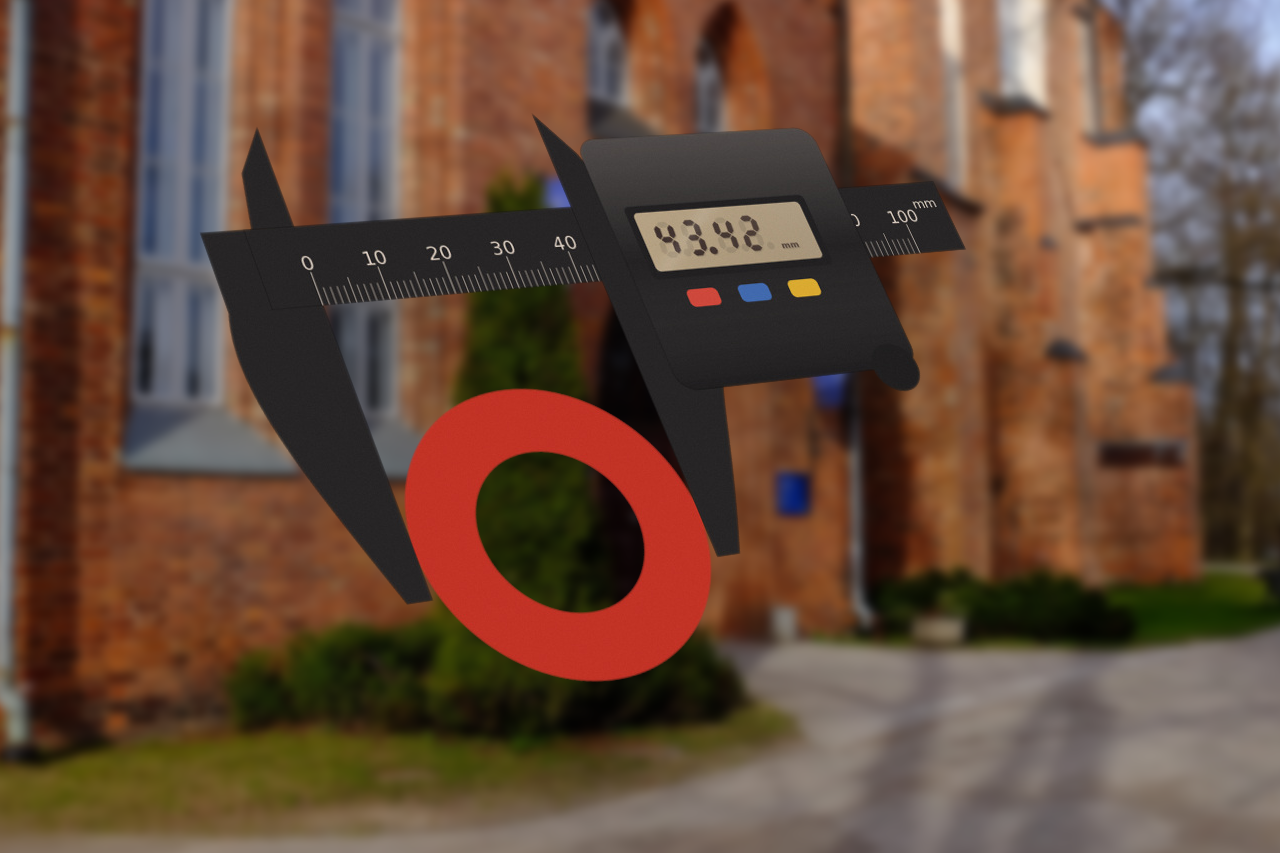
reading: 43.42 mm
